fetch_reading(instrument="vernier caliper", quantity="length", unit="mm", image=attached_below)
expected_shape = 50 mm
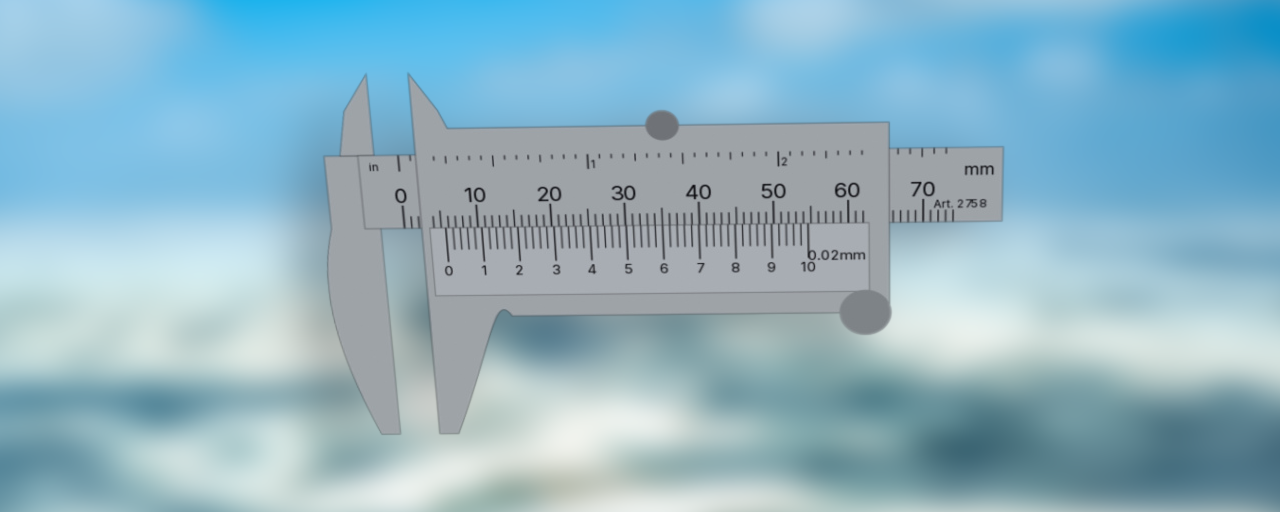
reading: 5.6 mm
